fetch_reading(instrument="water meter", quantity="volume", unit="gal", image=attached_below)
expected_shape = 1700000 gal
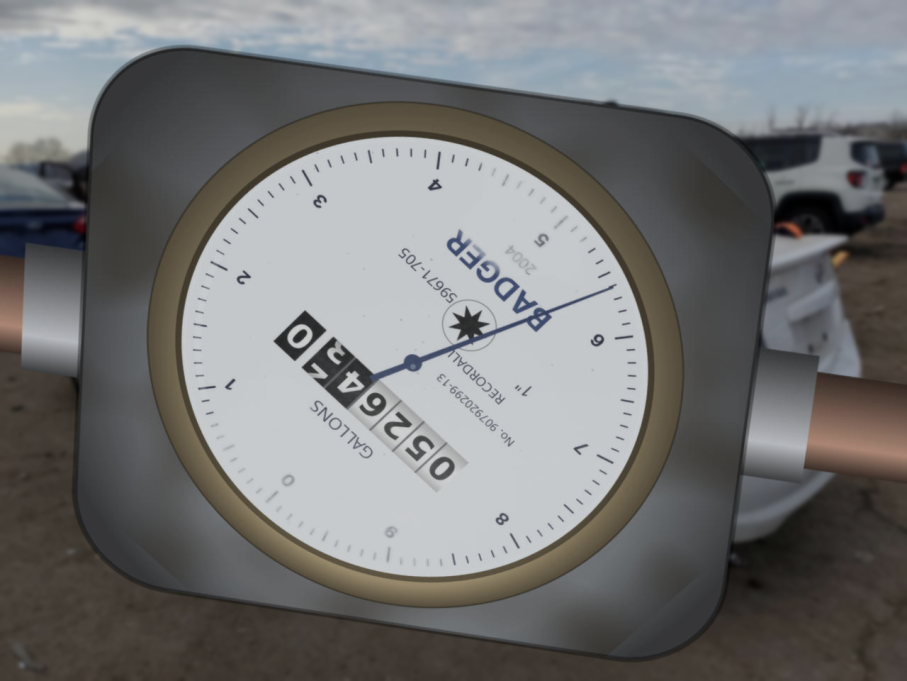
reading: 526425.6 gal
